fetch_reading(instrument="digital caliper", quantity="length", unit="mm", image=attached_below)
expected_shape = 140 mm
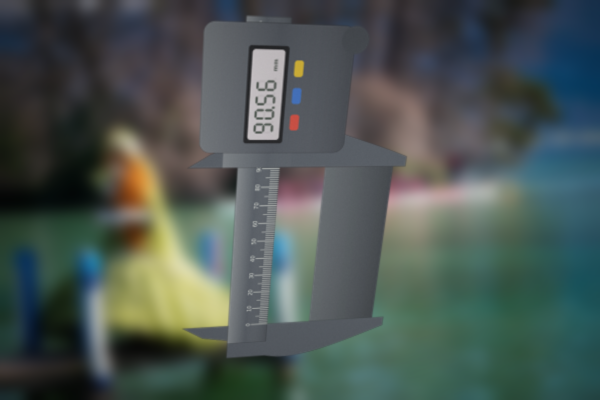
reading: 90.56 mm
